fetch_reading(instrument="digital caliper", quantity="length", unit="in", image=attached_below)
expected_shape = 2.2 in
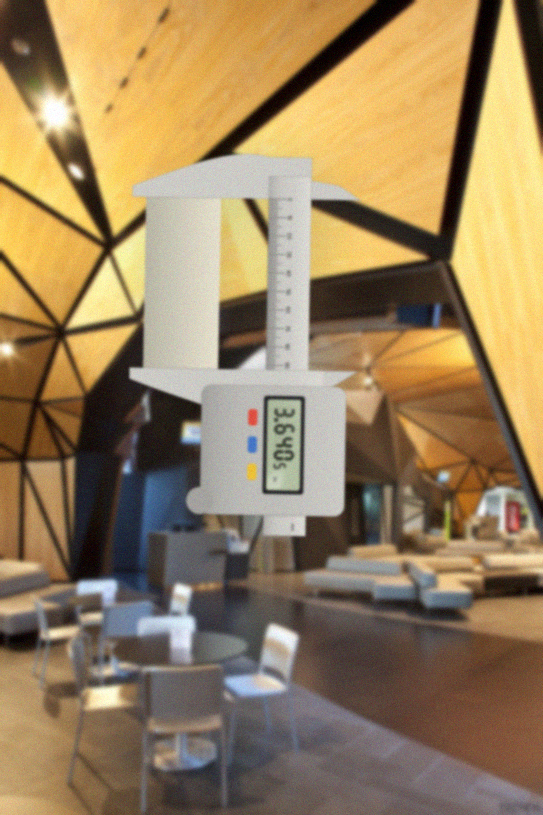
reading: 3.6405 in
